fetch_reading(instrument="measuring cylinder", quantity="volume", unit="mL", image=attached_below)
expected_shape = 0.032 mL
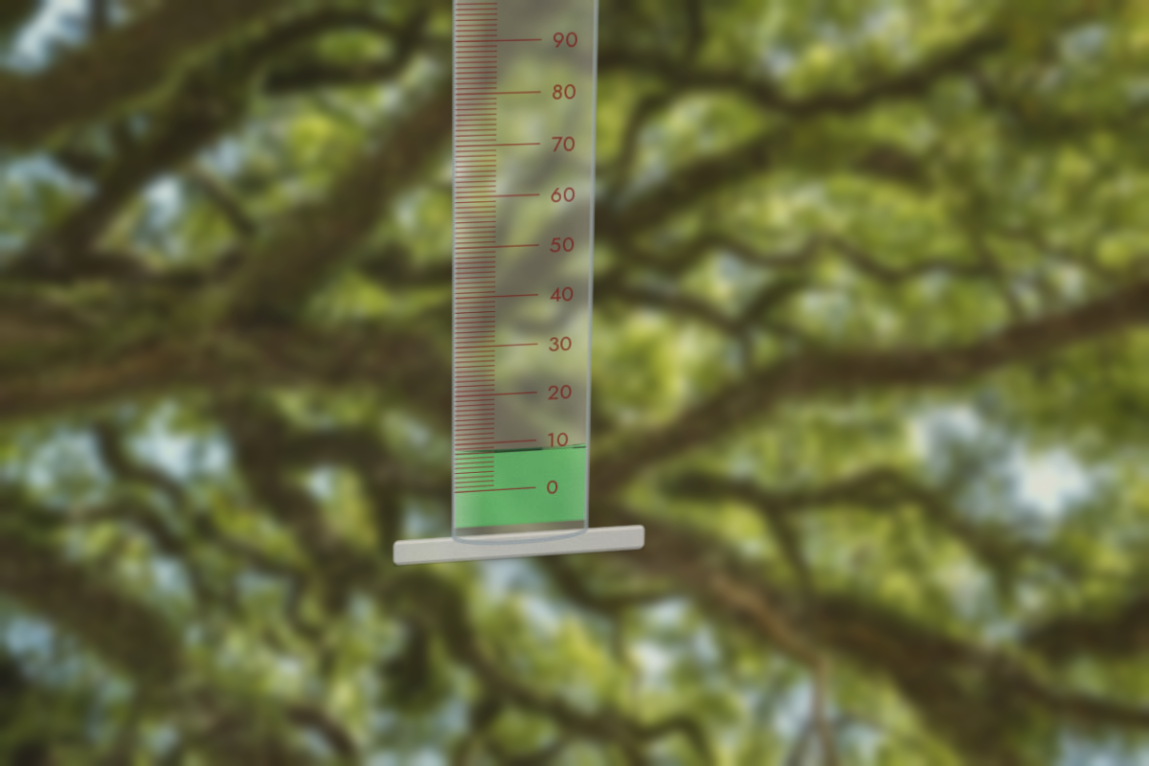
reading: 8 mL
